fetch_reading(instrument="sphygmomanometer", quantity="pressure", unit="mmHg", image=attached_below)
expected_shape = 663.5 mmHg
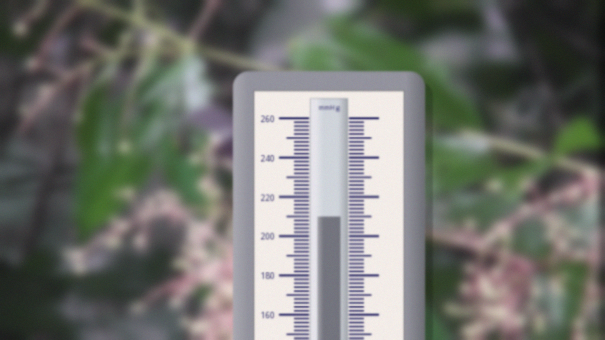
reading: 210 mmHg
